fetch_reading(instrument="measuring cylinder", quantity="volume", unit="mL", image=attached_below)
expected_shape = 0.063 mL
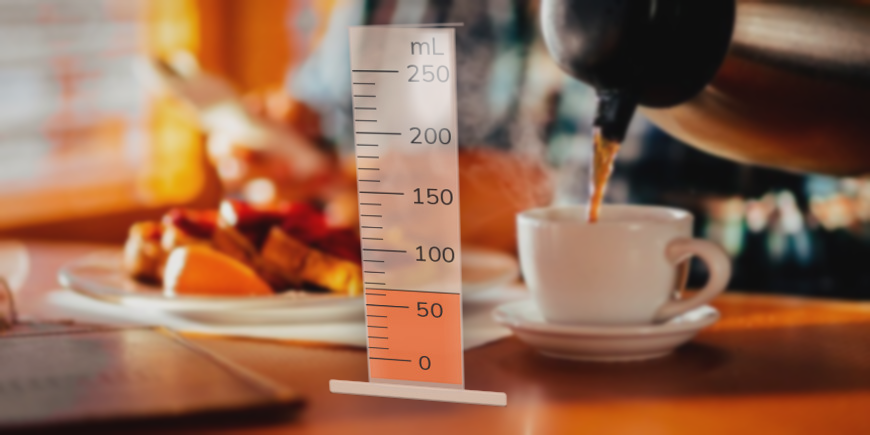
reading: 65 mL
